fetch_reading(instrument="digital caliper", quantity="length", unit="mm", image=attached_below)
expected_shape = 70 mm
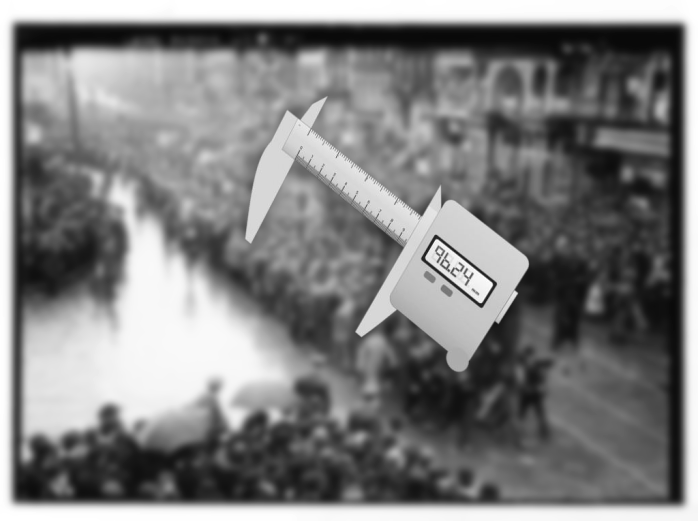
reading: 96.24 mm
